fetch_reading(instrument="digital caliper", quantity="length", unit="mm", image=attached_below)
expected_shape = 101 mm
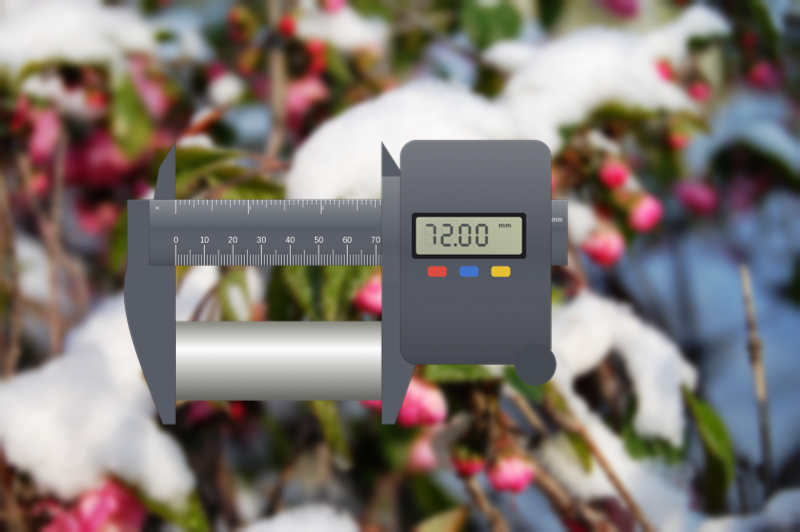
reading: 72.00 mm
